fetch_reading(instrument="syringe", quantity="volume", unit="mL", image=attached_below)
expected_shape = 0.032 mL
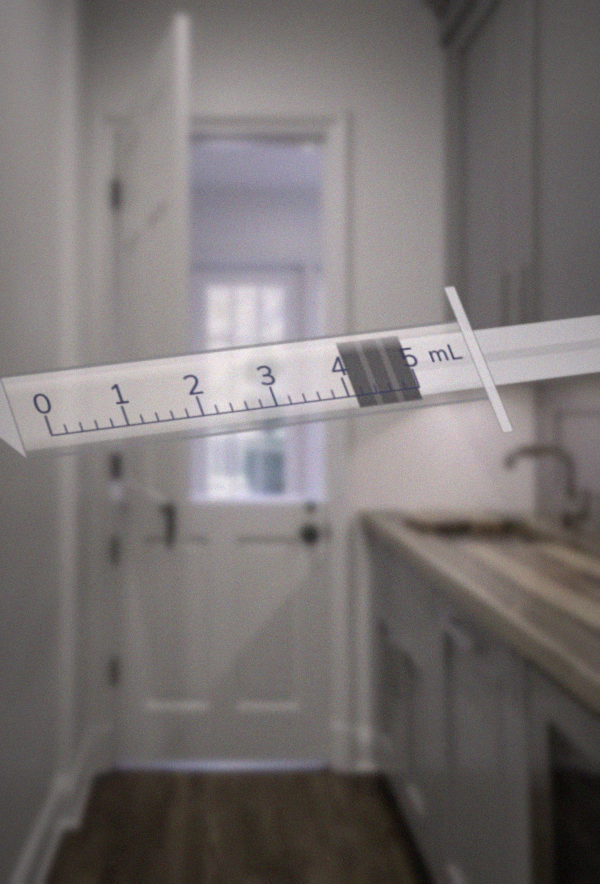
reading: 4.1 mL
